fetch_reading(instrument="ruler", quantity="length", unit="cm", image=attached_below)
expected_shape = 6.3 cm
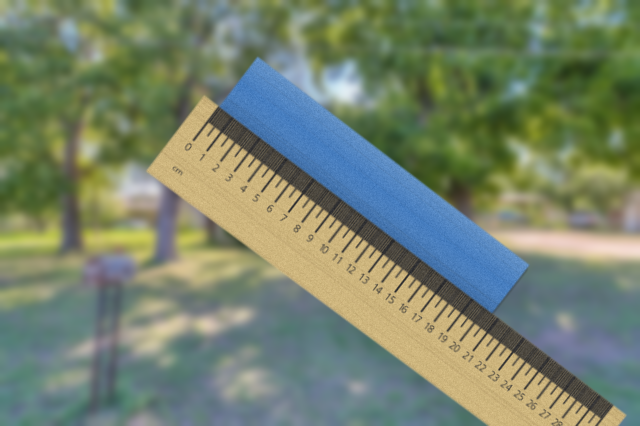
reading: 20.5 cm
